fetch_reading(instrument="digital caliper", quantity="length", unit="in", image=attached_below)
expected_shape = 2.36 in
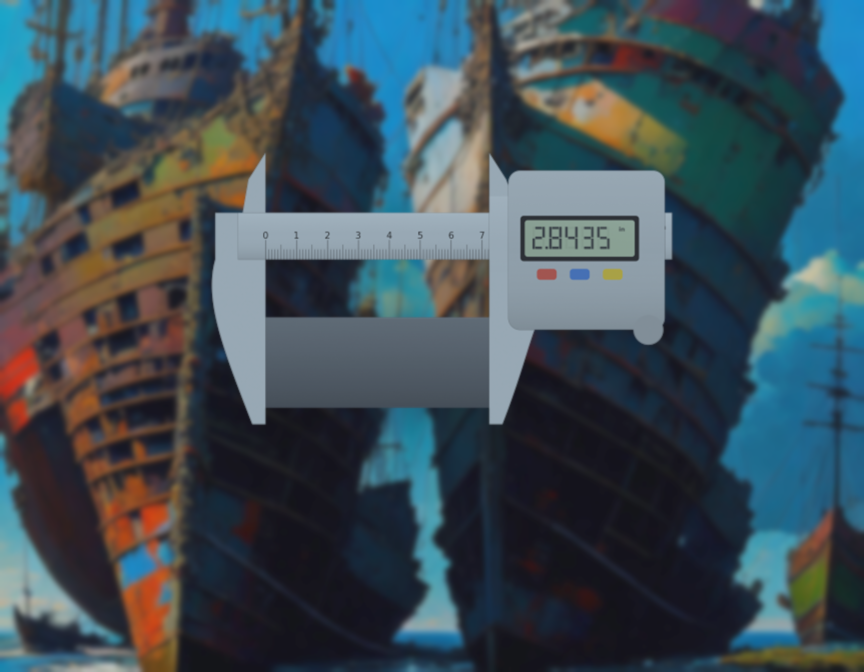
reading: 2.8435 in
